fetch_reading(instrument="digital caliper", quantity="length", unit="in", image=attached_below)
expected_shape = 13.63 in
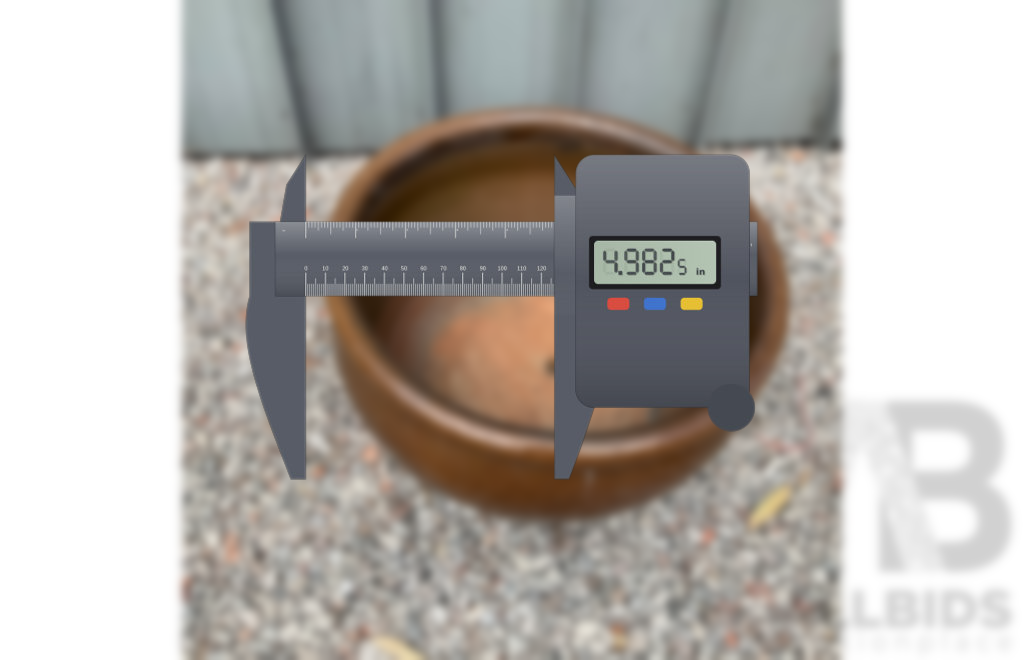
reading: 4.9825 in
